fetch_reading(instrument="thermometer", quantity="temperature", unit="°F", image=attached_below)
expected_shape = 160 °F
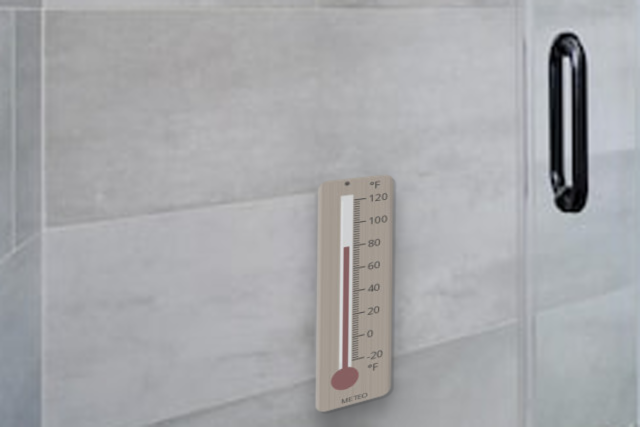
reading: 80 °F
